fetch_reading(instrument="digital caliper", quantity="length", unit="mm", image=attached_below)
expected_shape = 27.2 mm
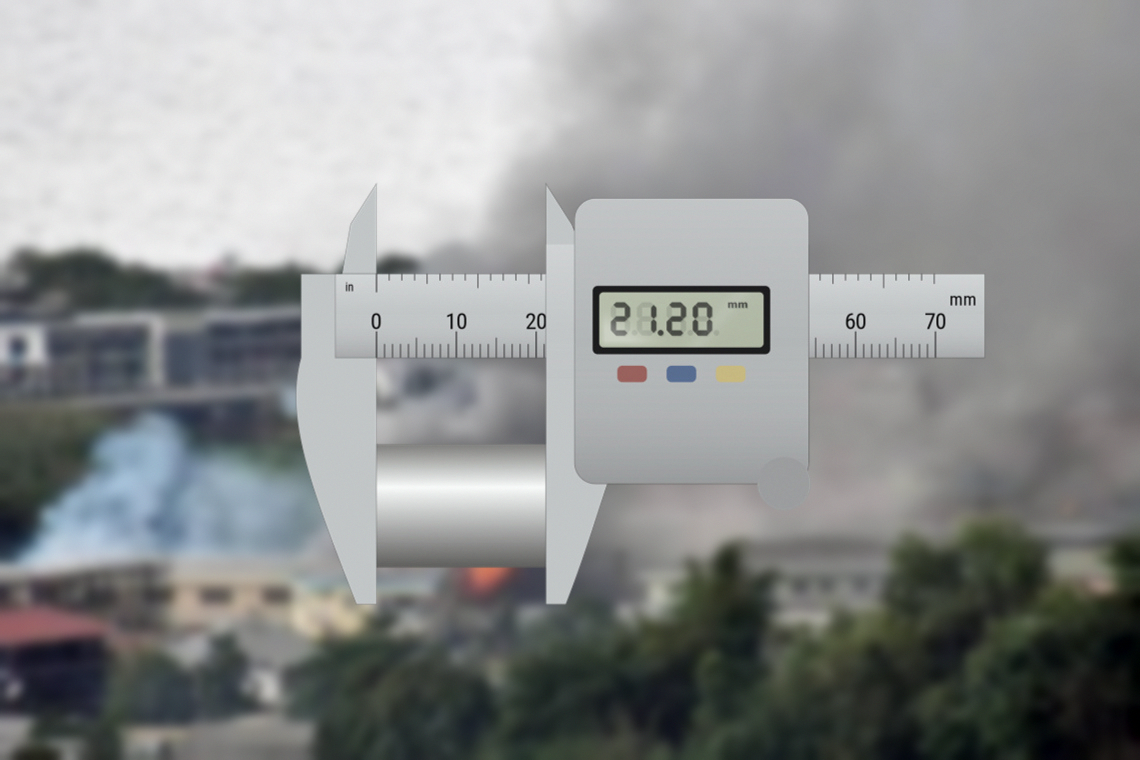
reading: 21.20 mm
